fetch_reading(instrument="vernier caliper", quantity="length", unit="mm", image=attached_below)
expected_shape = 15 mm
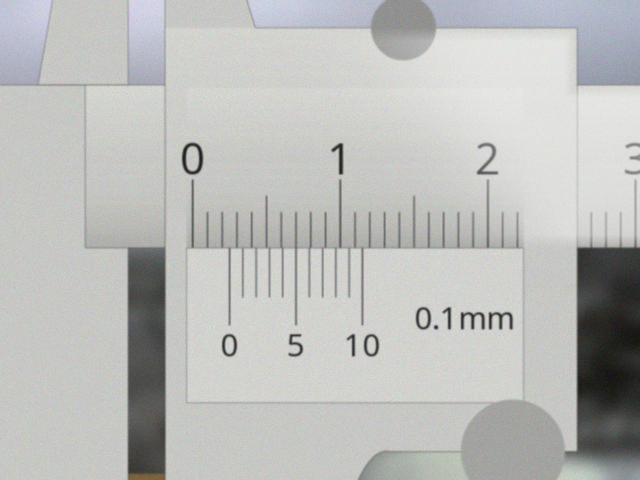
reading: 2.5 mm
